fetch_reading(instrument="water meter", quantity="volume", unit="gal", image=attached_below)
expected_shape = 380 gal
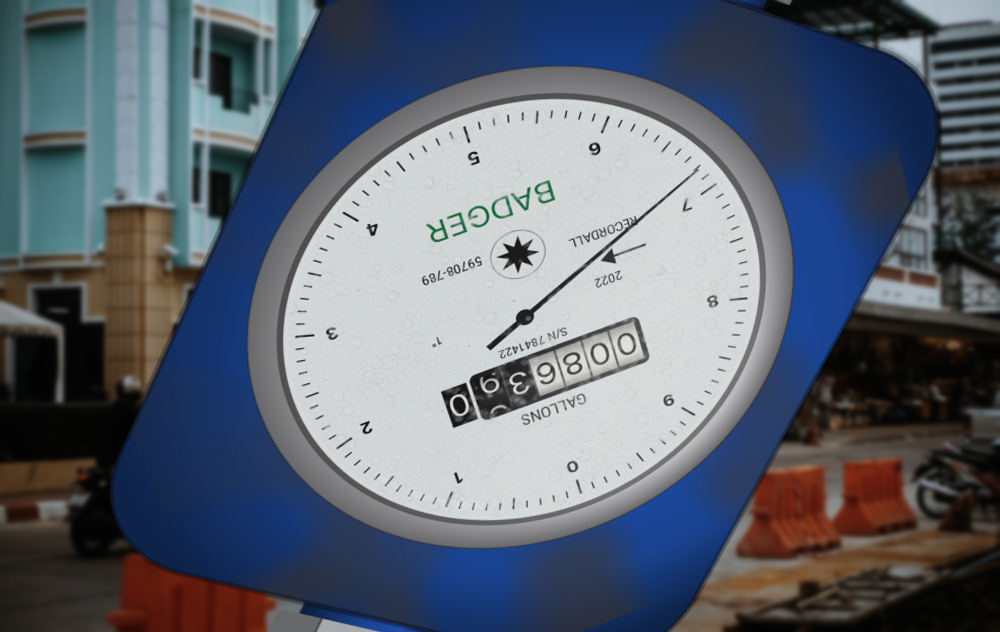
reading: 86386.8 gal
